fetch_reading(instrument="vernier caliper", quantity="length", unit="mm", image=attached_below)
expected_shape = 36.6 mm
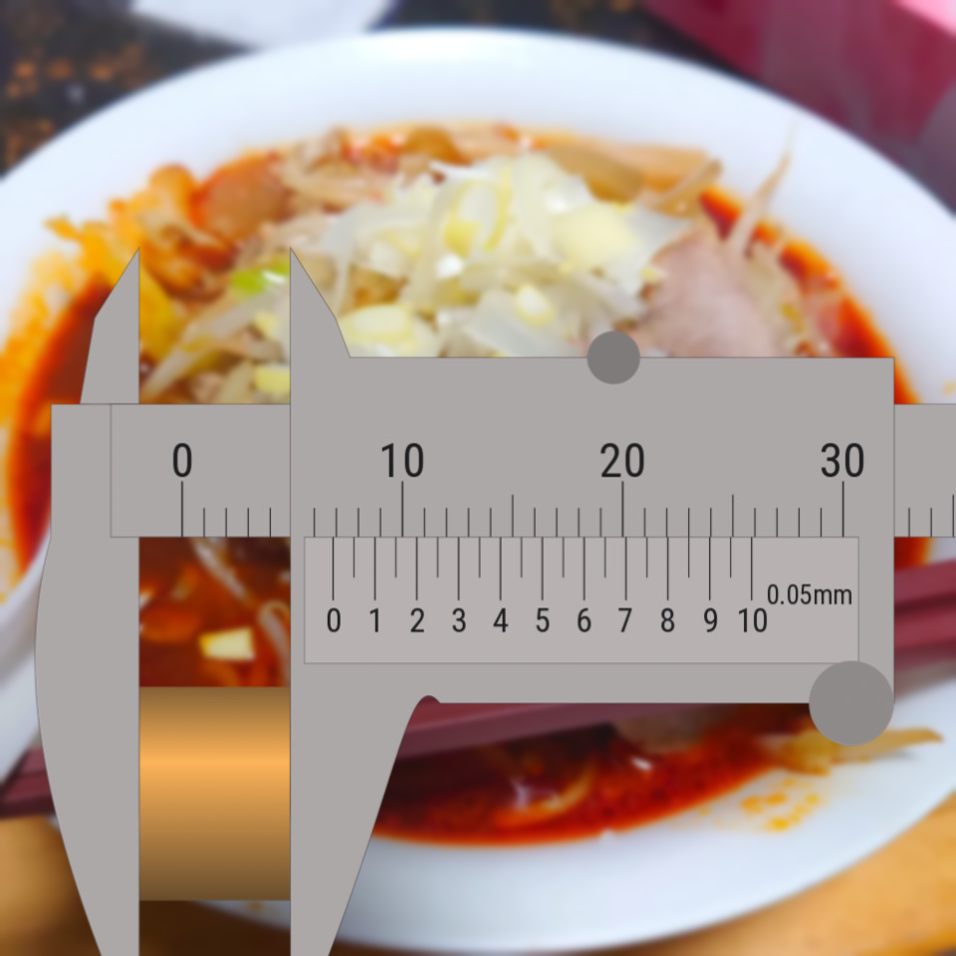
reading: 6.85 mm
